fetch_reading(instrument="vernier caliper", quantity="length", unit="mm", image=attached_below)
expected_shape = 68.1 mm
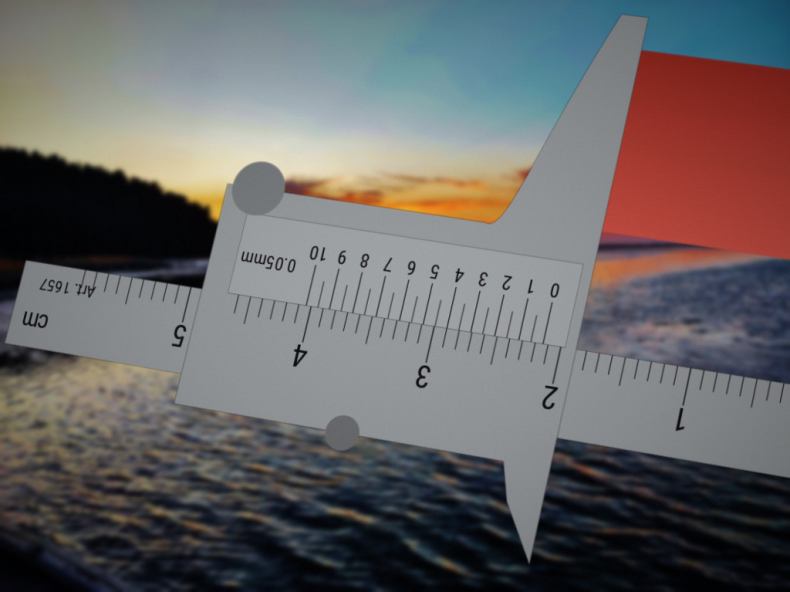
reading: 21.4 mm
